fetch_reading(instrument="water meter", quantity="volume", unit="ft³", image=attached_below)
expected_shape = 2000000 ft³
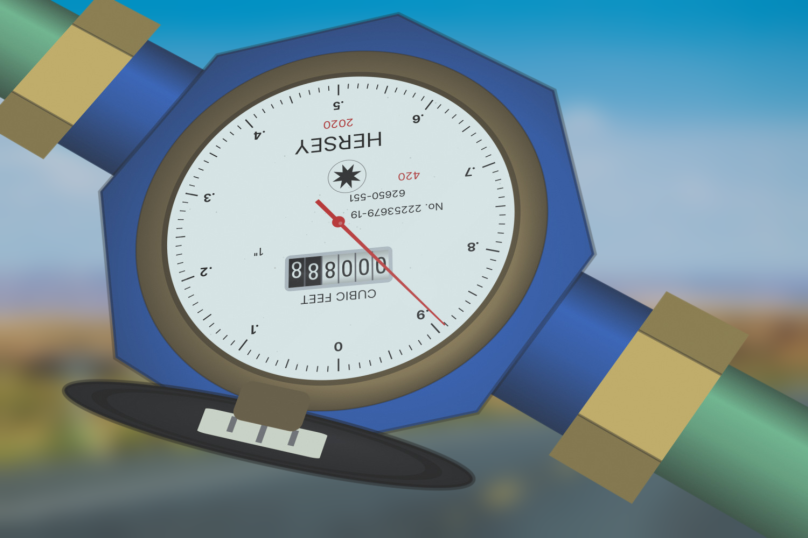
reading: 887.89 ft³
